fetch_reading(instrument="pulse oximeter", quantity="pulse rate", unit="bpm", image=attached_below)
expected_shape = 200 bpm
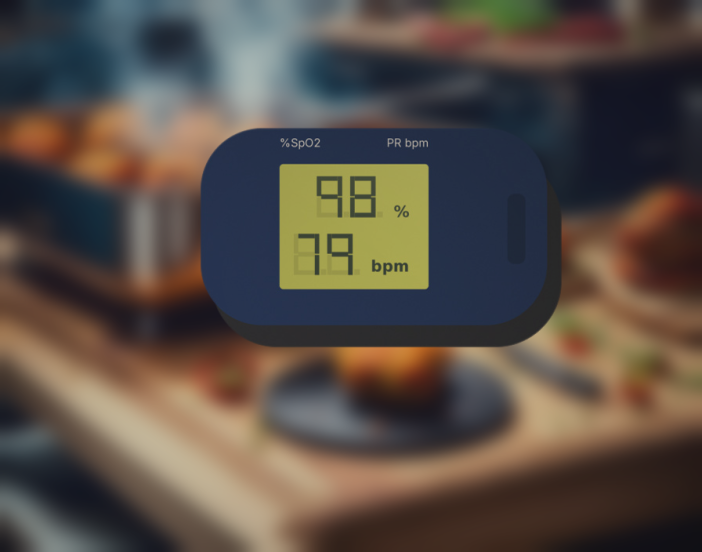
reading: 79 bpm
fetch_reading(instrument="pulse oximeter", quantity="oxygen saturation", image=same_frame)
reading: 98 %
